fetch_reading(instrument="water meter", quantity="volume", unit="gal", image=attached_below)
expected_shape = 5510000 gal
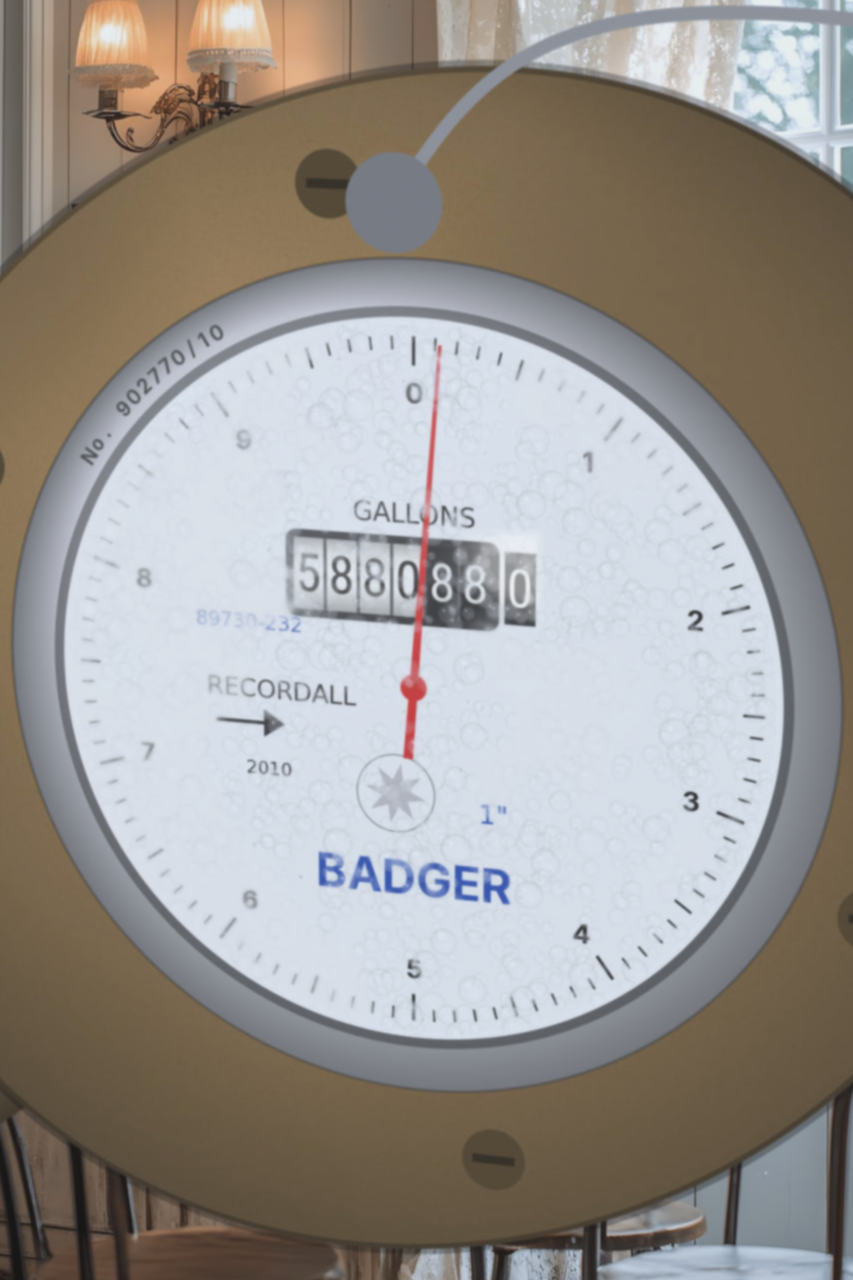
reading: 5880880.1 gal
